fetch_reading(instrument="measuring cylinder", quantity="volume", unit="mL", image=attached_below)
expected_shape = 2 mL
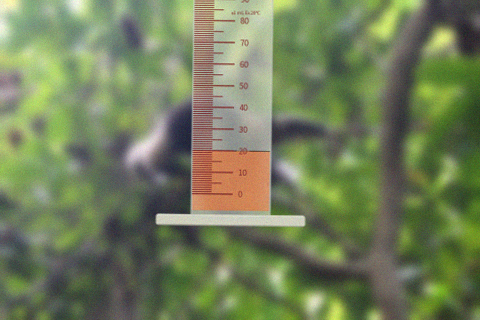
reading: 20 mL
